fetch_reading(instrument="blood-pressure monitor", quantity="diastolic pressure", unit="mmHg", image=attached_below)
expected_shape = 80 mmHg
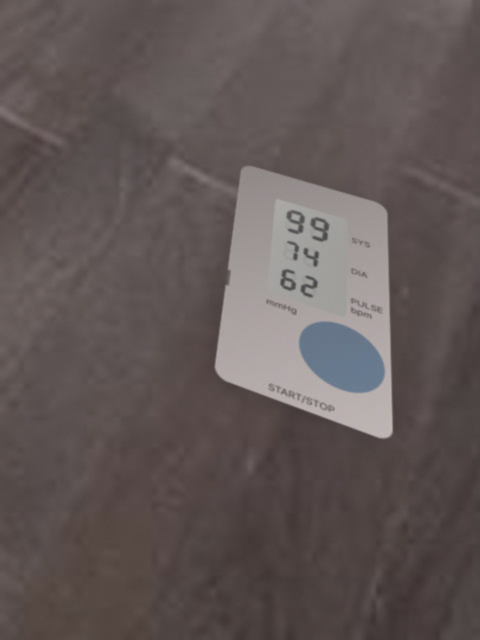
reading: 74 mmHg
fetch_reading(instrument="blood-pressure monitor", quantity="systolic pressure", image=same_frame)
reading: 99 mmHg
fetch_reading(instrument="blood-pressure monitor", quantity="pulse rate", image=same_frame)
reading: 62 bpm
